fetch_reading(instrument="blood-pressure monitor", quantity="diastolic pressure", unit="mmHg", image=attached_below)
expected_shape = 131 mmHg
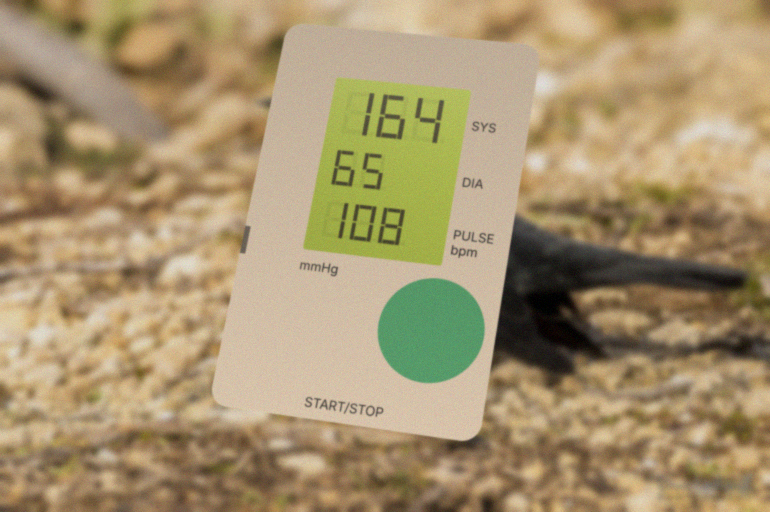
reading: 65 mmHg
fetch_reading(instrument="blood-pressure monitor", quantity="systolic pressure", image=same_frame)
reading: 164 mmHg
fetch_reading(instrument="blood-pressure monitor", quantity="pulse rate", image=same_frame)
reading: 108 bpm
